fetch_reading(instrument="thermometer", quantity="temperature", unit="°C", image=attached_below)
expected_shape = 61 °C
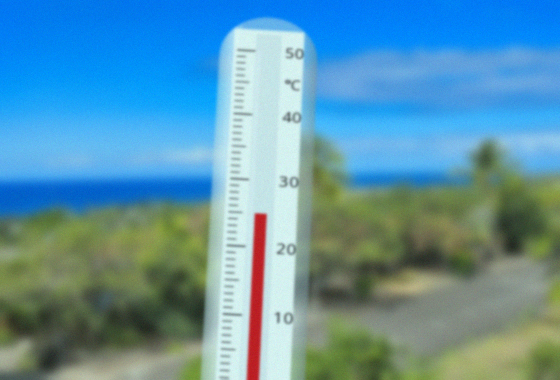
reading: 25 °C
